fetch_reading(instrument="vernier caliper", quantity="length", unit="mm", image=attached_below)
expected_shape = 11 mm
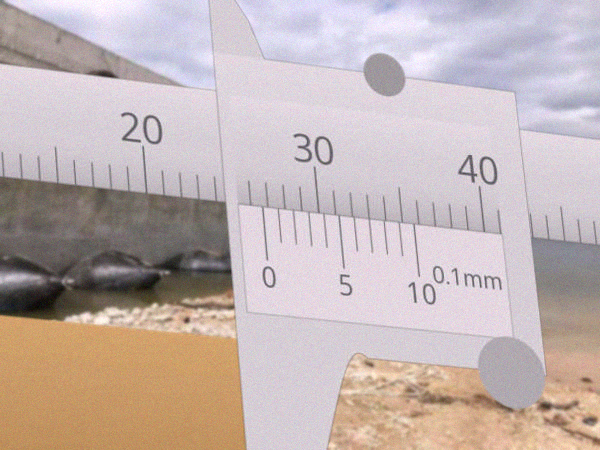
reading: 26.7 mm
